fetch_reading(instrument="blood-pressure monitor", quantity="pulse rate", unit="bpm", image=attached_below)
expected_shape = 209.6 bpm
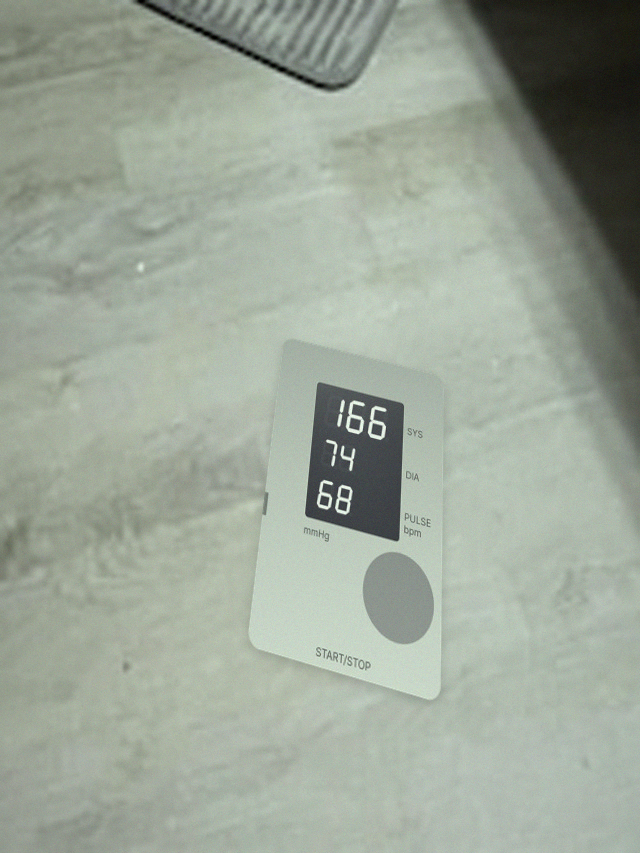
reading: 68 bpm
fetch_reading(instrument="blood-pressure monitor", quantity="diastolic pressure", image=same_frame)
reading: 74 mmHg
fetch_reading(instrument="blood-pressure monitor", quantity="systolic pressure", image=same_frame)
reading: 166 mmHg
